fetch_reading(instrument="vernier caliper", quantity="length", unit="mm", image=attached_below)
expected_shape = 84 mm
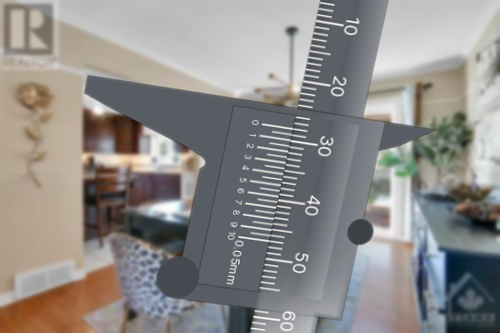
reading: 28.0 mm
